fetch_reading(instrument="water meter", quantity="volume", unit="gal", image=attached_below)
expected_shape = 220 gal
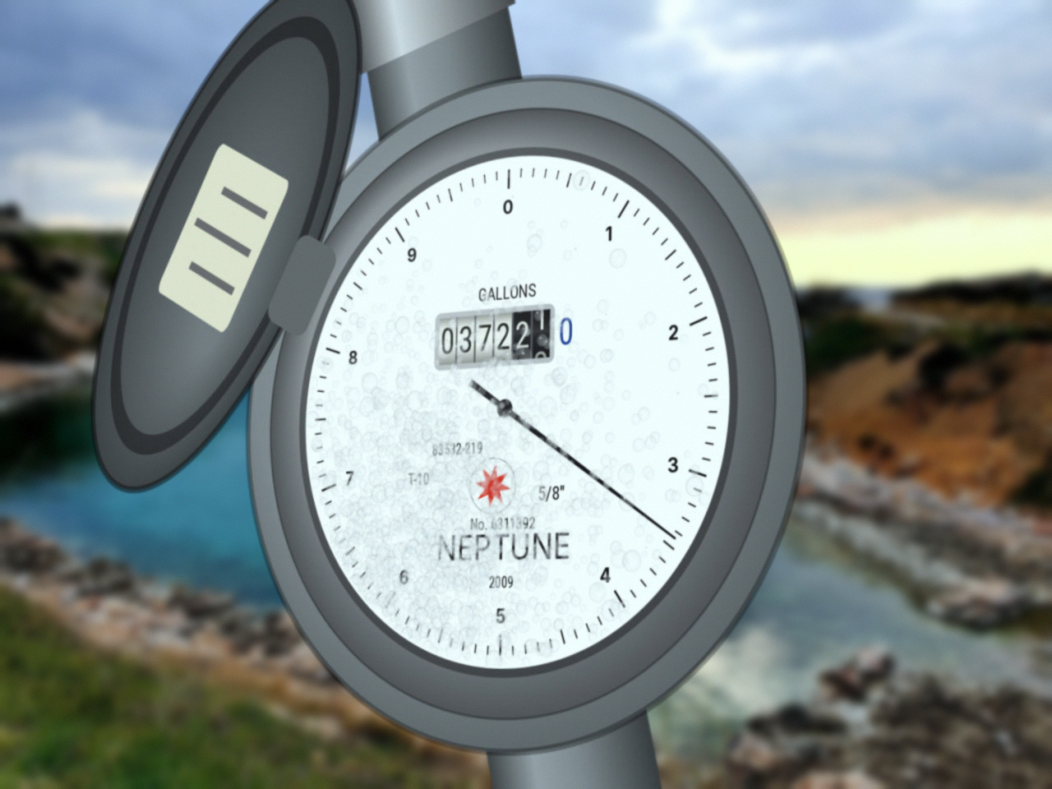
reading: 372213.4 gal
